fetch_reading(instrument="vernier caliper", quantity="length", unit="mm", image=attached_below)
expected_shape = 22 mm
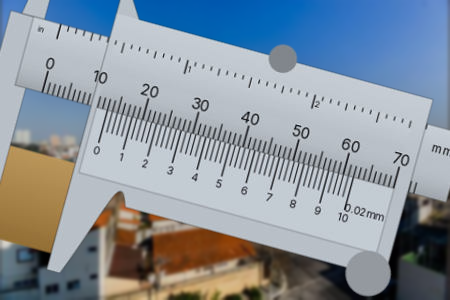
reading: 13.0 mm
